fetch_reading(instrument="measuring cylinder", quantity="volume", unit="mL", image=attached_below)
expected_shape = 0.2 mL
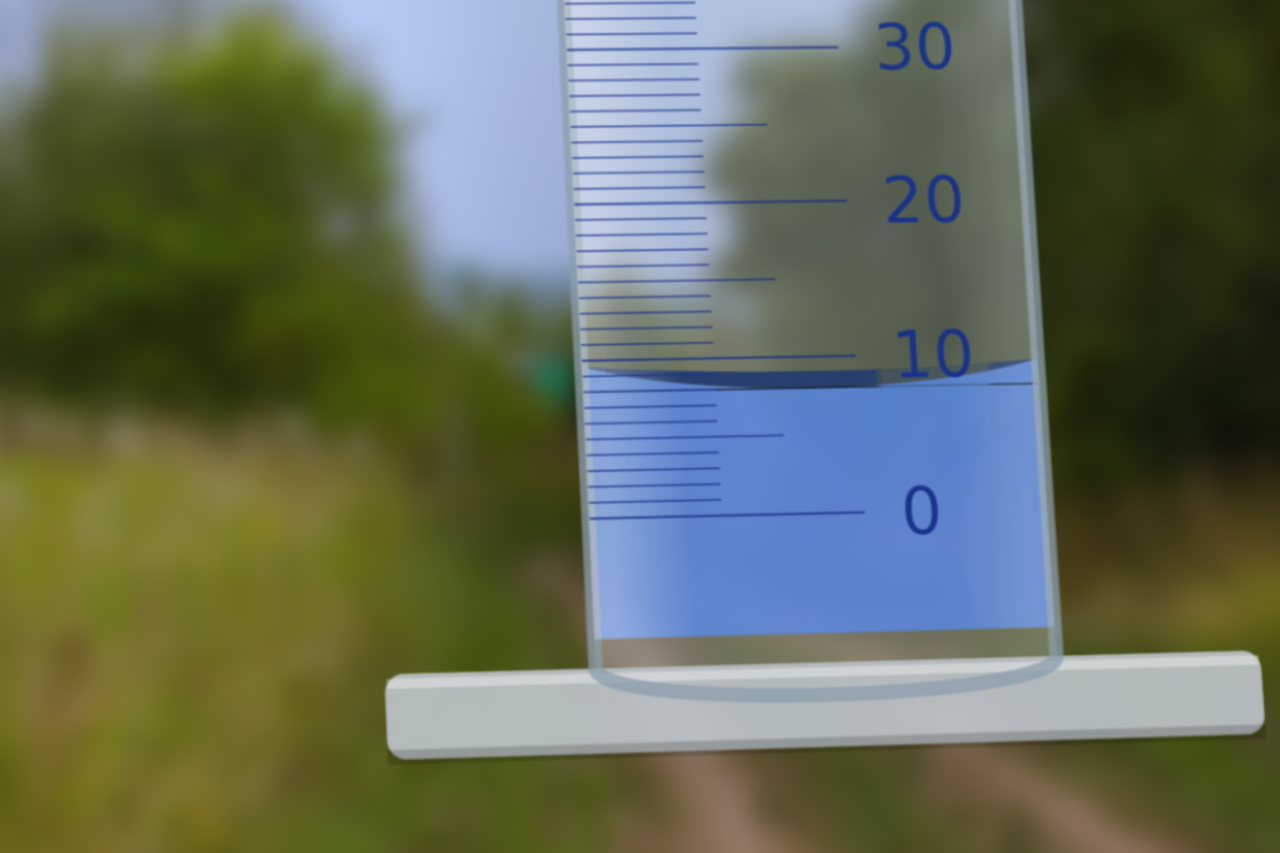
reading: 8 mL
